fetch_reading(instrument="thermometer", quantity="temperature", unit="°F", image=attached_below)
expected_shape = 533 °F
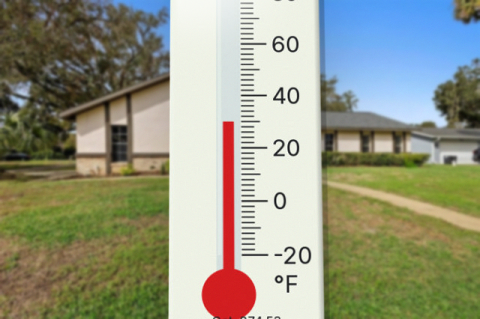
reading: 30 °F
